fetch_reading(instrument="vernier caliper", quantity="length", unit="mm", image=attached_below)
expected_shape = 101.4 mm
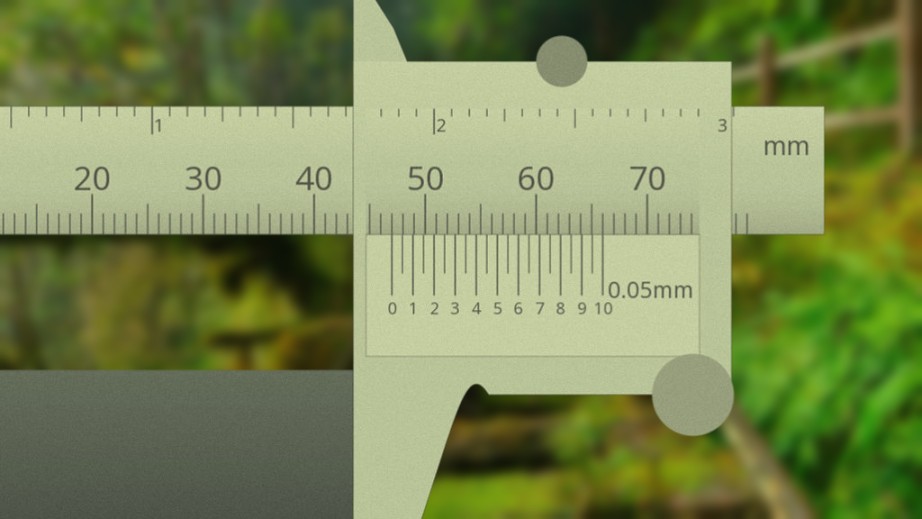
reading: 47.0 mm
